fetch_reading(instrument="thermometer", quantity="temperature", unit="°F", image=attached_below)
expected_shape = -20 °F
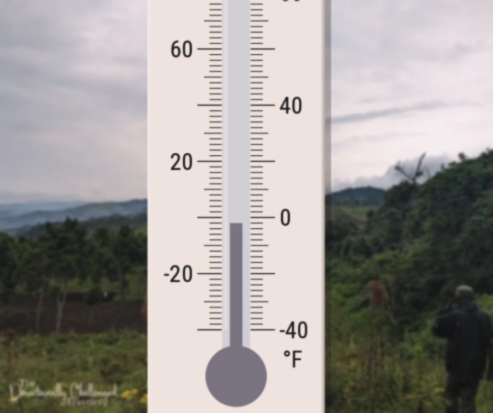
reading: -2 °F
